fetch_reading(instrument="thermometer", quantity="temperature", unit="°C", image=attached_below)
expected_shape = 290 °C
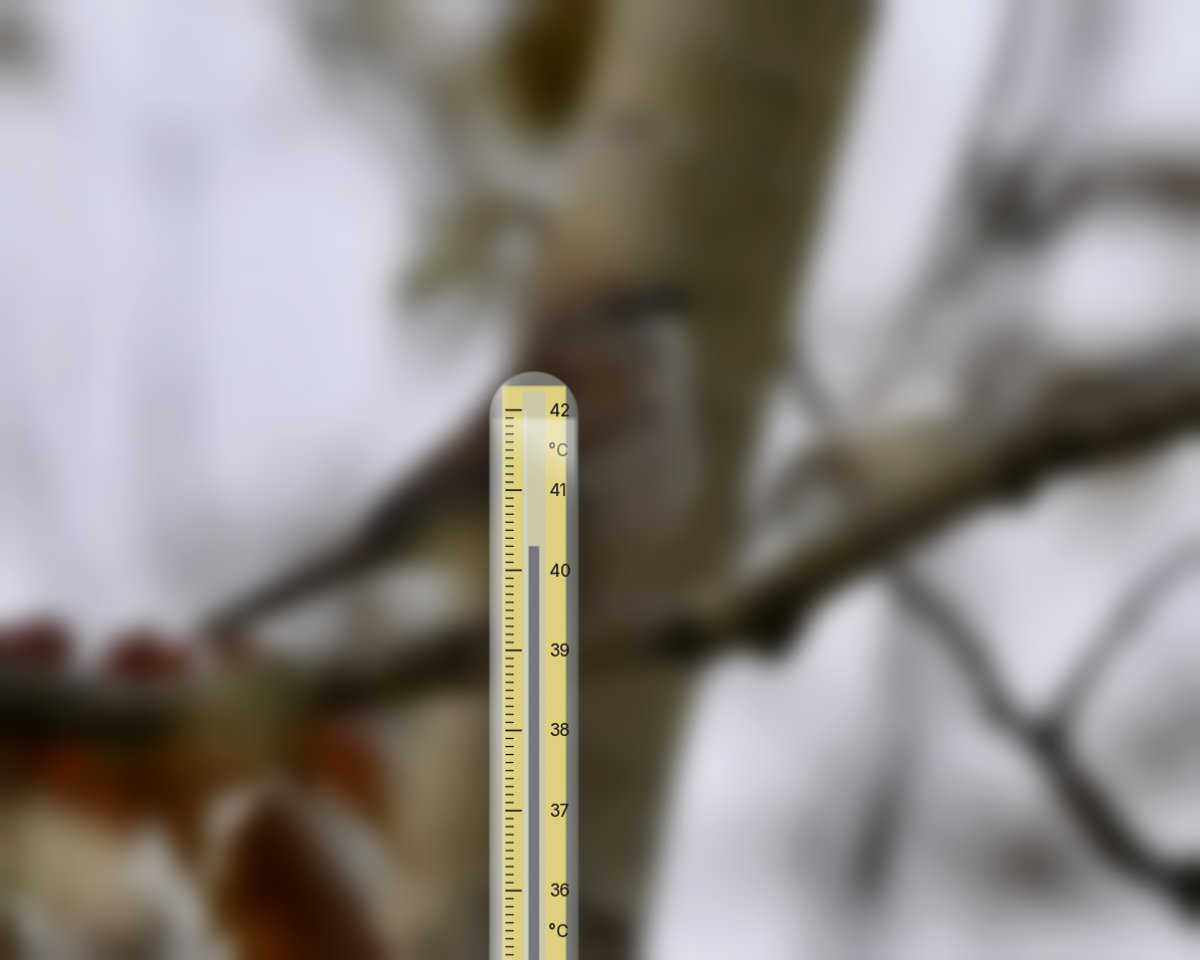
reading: 40.3 °C
